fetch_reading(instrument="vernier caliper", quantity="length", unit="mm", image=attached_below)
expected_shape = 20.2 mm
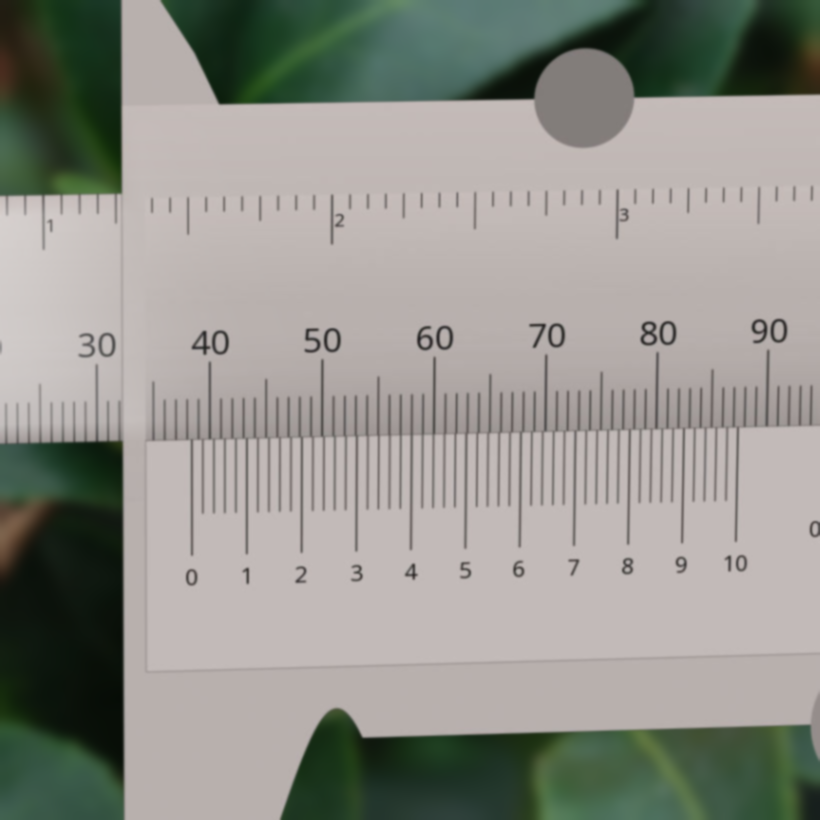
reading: 38.4 mm
